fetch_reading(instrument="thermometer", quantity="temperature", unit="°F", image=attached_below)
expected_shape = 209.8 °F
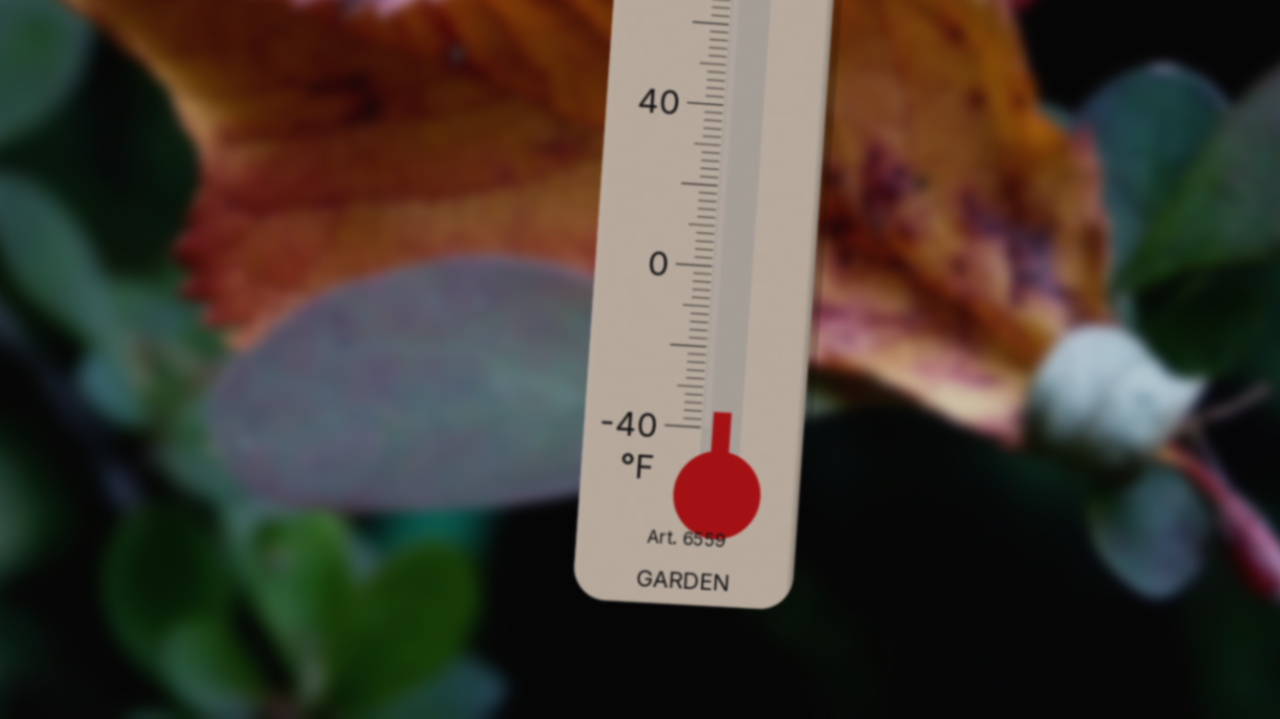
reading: -36 °F
